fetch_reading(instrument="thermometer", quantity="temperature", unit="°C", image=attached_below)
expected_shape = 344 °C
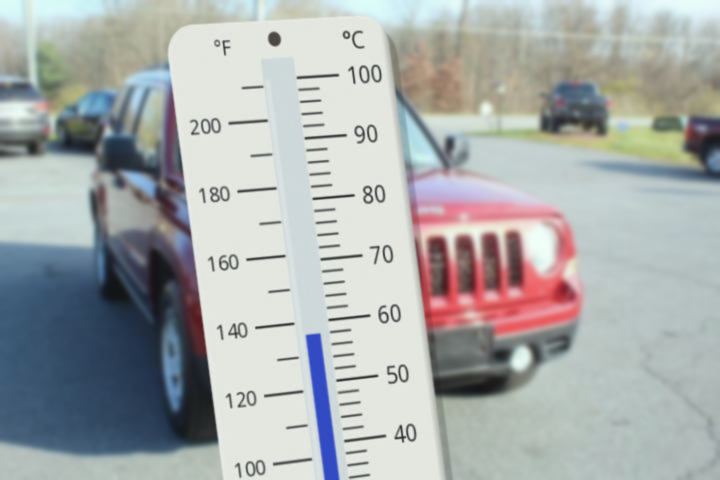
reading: 58 °C
